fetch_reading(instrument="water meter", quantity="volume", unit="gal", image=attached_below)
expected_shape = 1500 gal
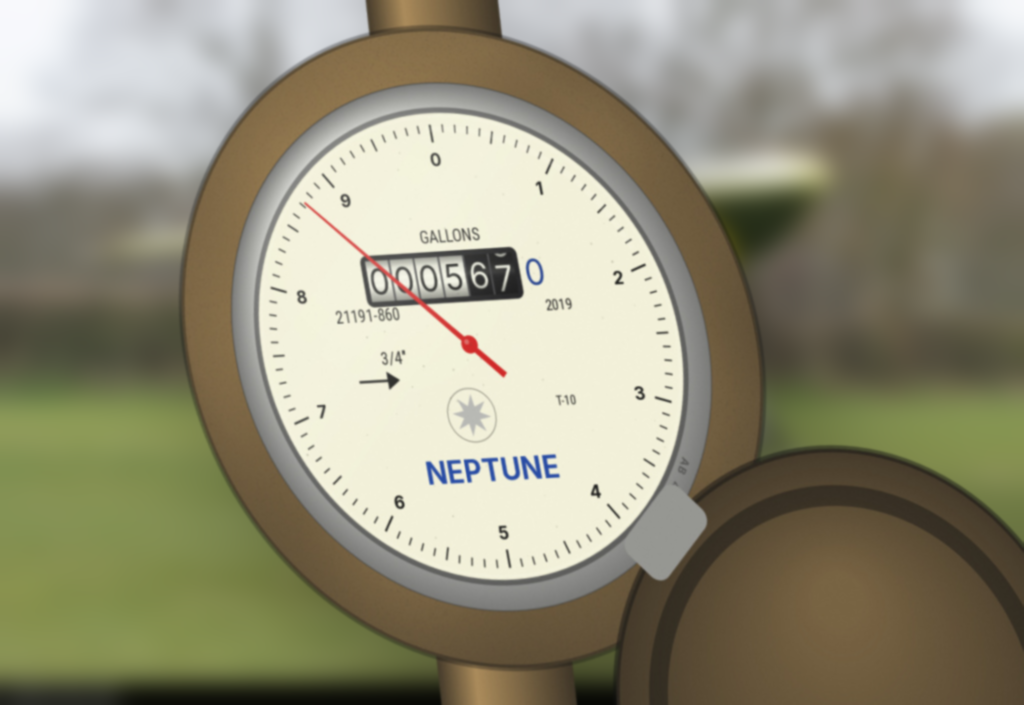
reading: 5668.7 gal
